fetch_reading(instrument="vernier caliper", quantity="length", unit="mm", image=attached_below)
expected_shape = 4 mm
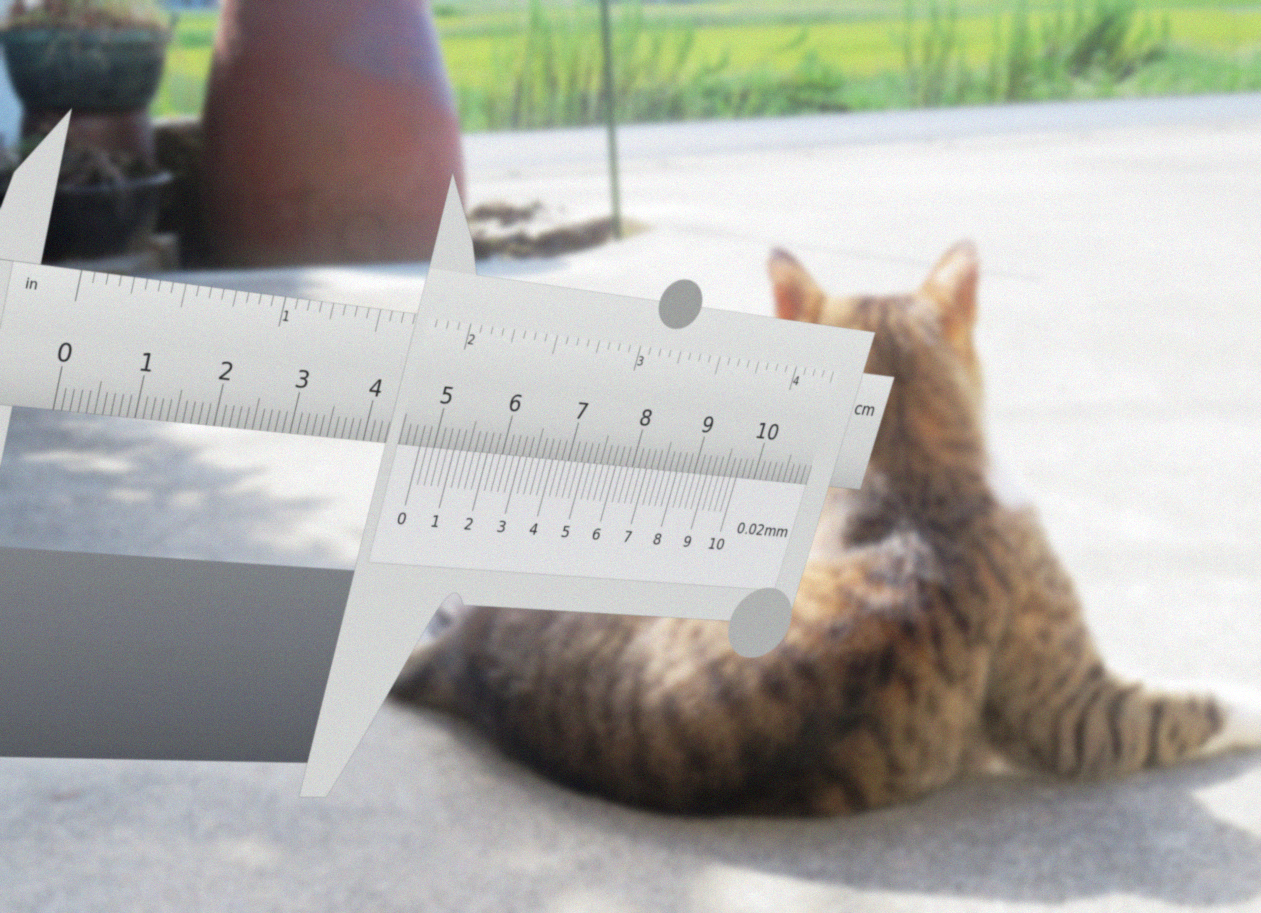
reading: 48.0 mm
